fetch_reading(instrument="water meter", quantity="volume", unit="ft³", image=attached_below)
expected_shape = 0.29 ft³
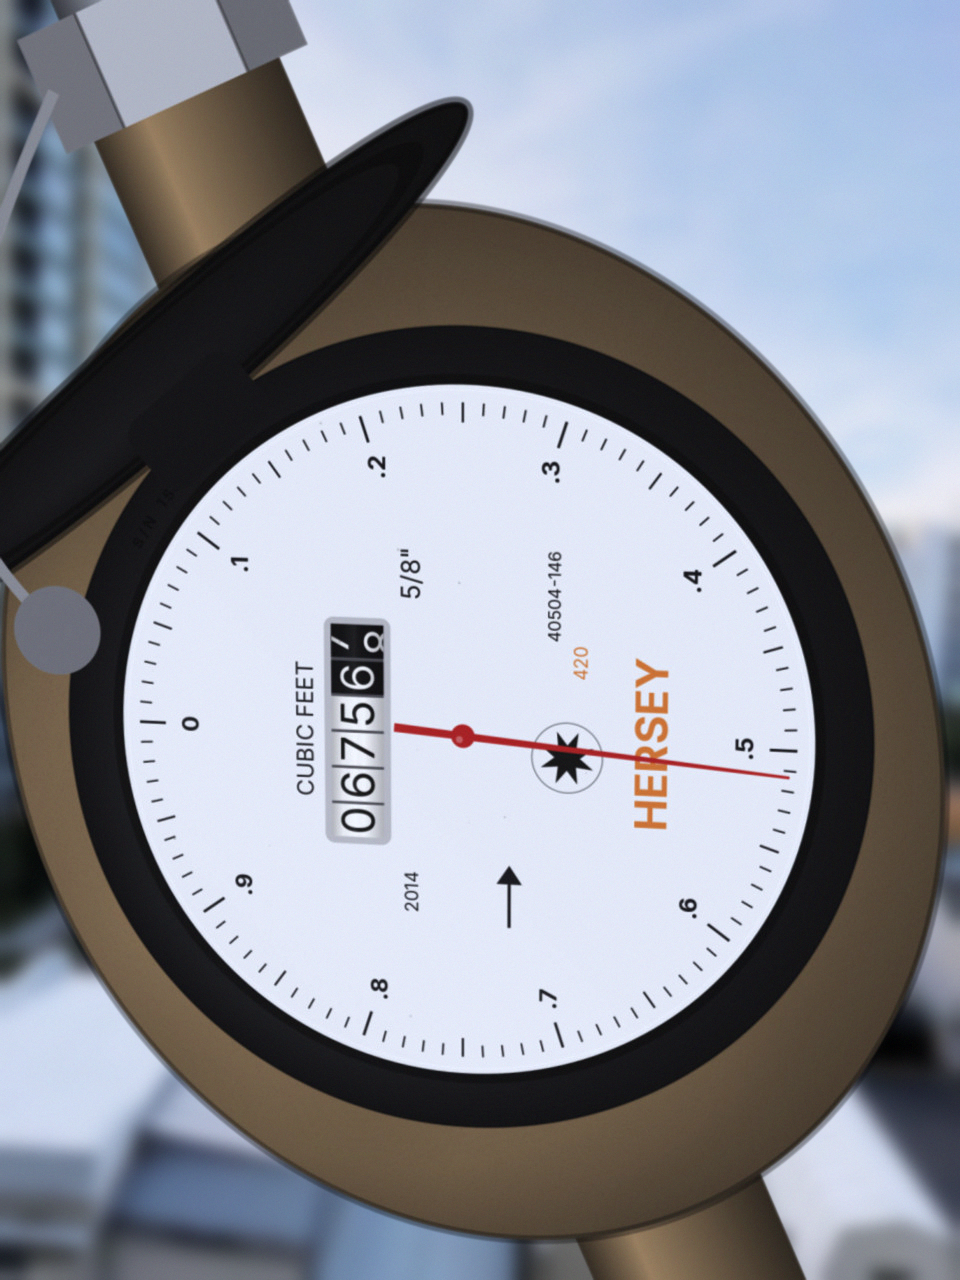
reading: 67567.51 ft³
